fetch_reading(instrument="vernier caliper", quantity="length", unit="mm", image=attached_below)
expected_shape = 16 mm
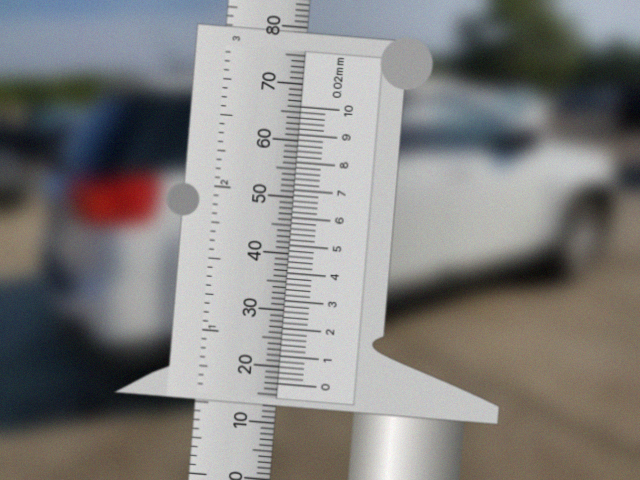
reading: 17.0 mm
